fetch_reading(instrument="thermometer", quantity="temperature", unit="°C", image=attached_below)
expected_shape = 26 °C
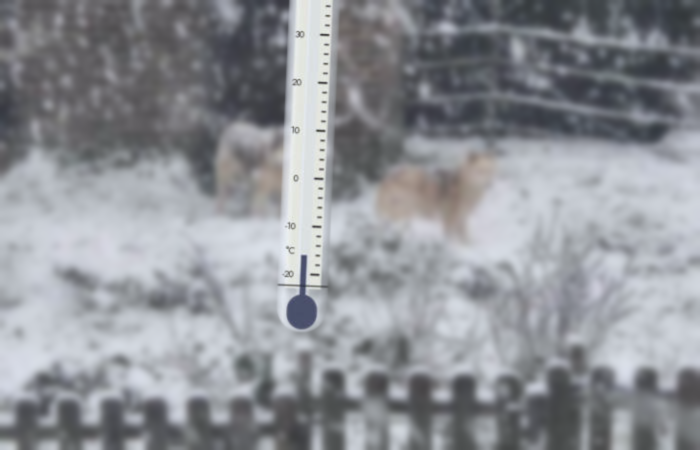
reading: -16 °C
